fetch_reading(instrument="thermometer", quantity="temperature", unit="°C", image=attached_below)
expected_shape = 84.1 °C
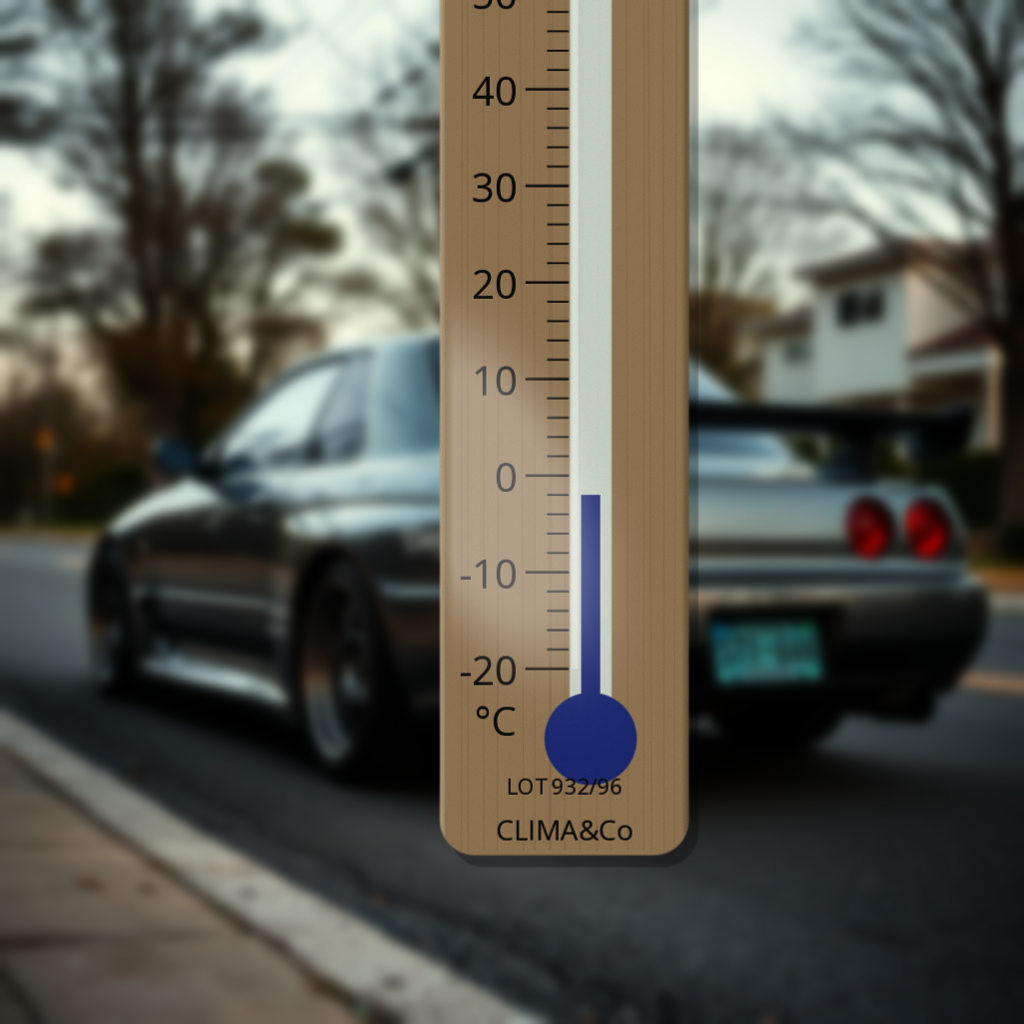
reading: -2 °C
